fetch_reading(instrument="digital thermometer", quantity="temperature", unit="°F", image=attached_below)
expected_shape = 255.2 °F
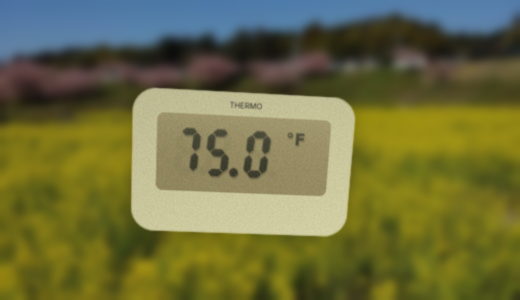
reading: 75.0 °F
